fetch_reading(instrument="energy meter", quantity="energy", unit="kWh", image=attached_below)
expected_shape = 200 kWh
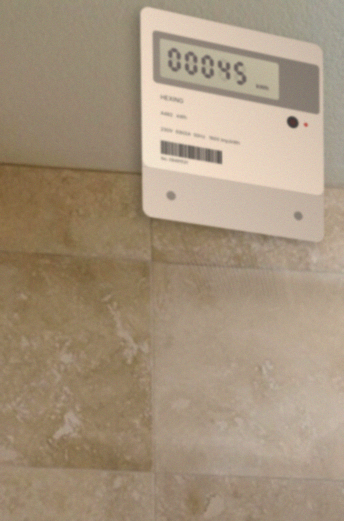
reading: 45 kWh
